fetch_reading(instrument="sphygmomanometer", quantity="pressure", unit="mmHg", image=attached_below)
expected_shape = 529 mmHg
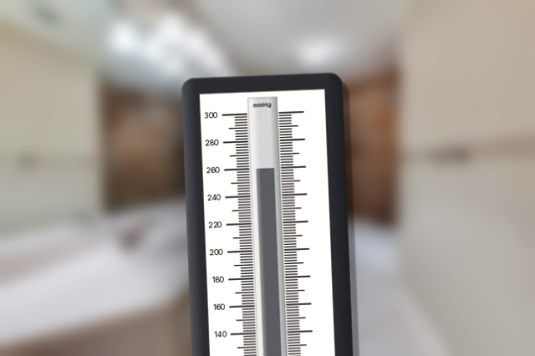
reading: 260 mmHg
